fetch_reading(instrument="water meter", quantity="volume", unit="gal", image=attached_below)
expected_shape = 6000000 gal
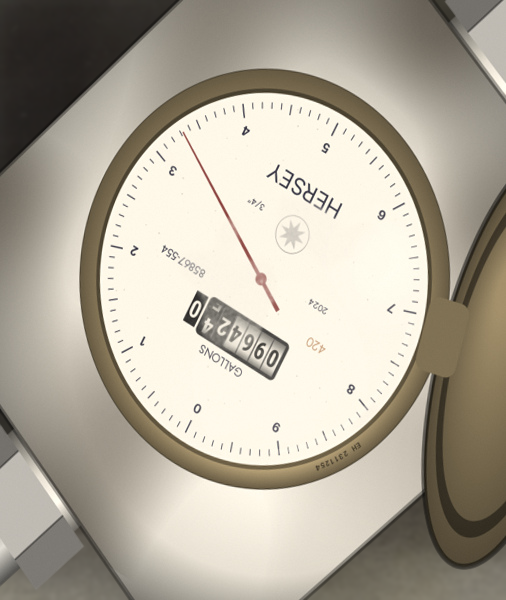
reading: 964243.3 gal
